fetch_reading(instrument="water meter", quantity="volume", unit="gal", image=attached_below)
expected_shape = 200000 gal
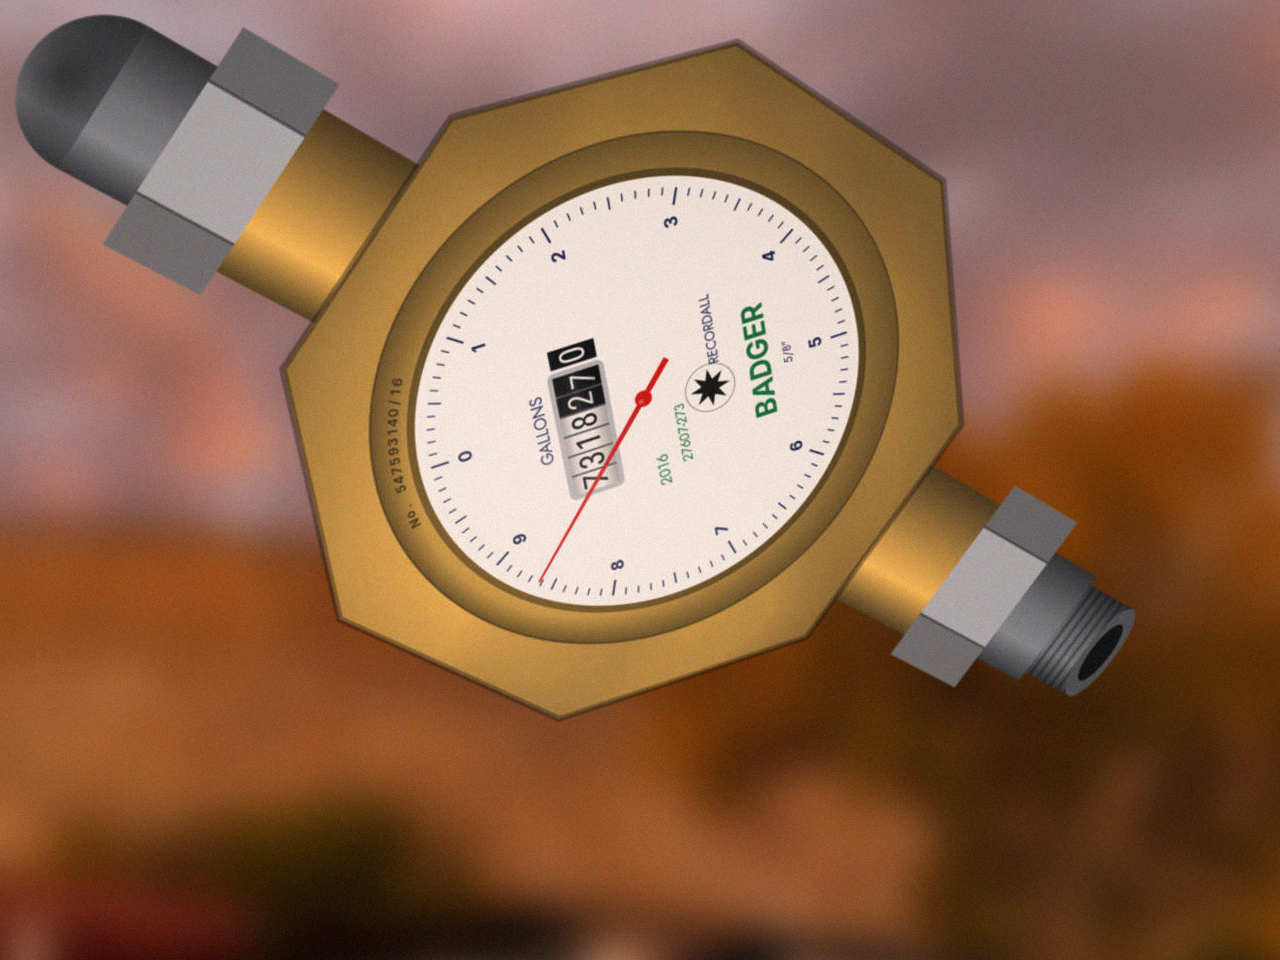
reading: 7318268.6 gal
